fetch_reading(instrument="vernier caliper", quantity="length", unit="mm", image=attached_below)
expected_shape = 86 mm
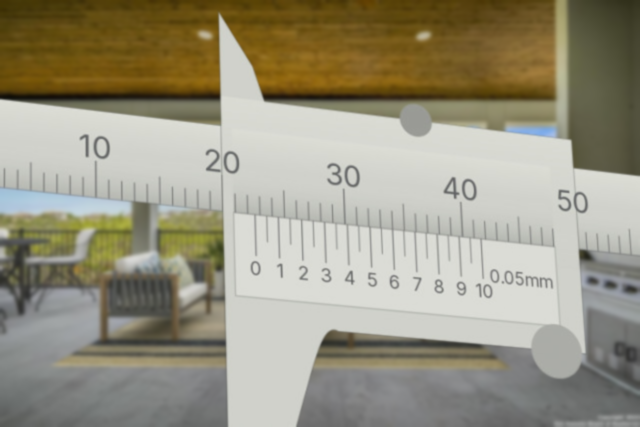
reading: 22.6 mm
